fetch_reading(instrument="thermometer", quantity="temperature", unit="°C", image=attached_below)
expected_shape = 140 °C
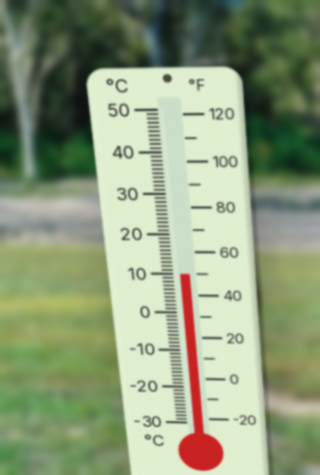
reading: 10 °C
